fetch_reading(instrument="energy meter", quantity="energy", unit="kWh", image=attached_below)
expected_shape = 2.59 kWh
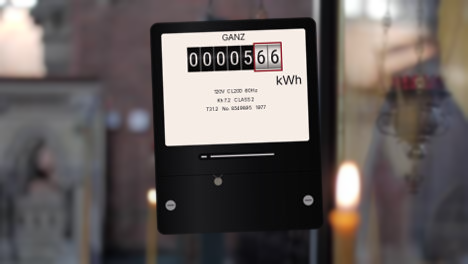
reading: 5.66 kWh
